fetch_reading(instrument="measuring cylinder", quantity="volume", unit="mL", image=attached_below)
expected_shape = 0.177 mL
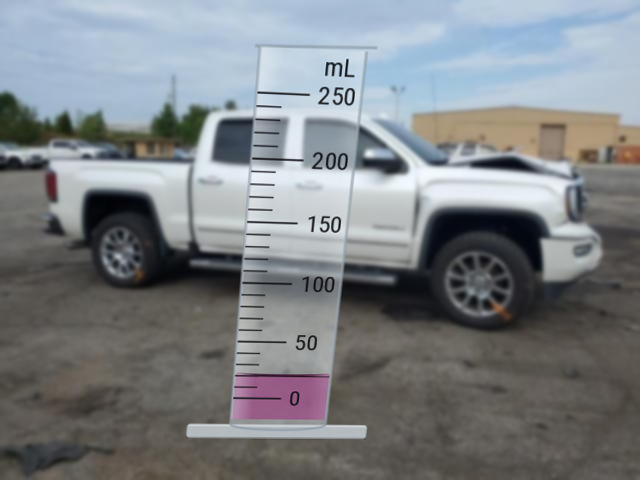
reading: 20 mL
